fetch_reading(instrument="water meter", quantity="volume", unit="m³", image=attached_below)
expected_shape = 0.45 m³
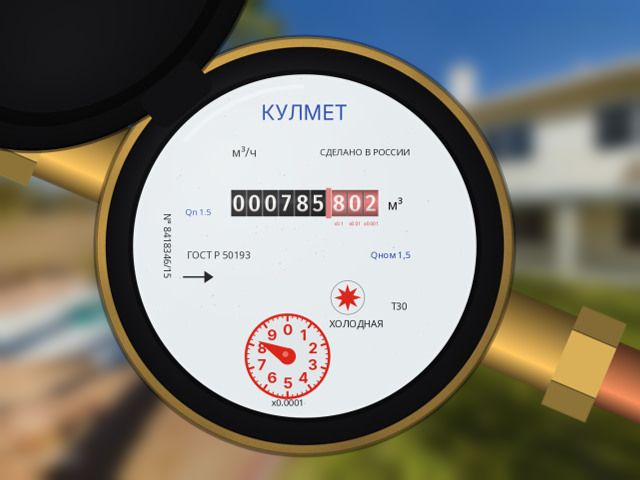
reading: 785.8028 m³
